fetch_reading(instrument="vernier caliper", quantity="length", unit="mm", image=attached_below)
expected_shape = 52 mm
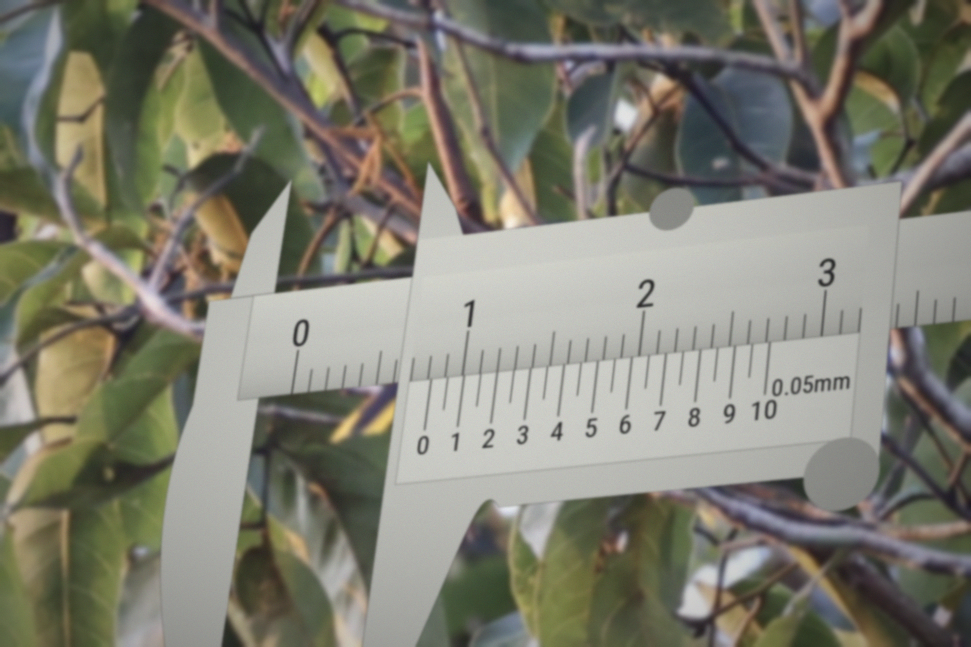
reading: 8.2 mm
